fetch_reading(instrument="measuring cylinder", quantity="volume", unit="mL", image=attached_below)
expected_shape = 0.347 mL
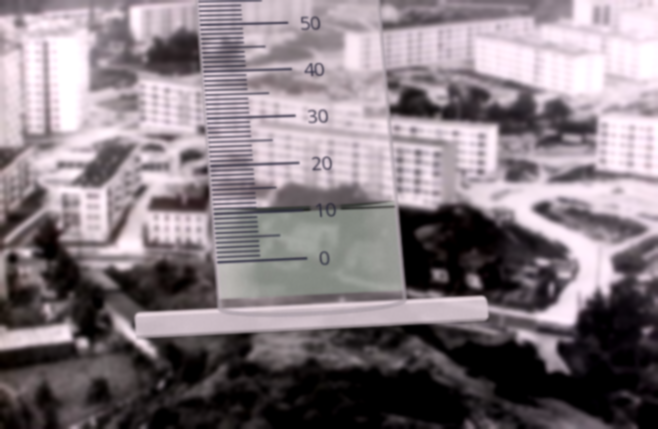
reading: 10 mL
